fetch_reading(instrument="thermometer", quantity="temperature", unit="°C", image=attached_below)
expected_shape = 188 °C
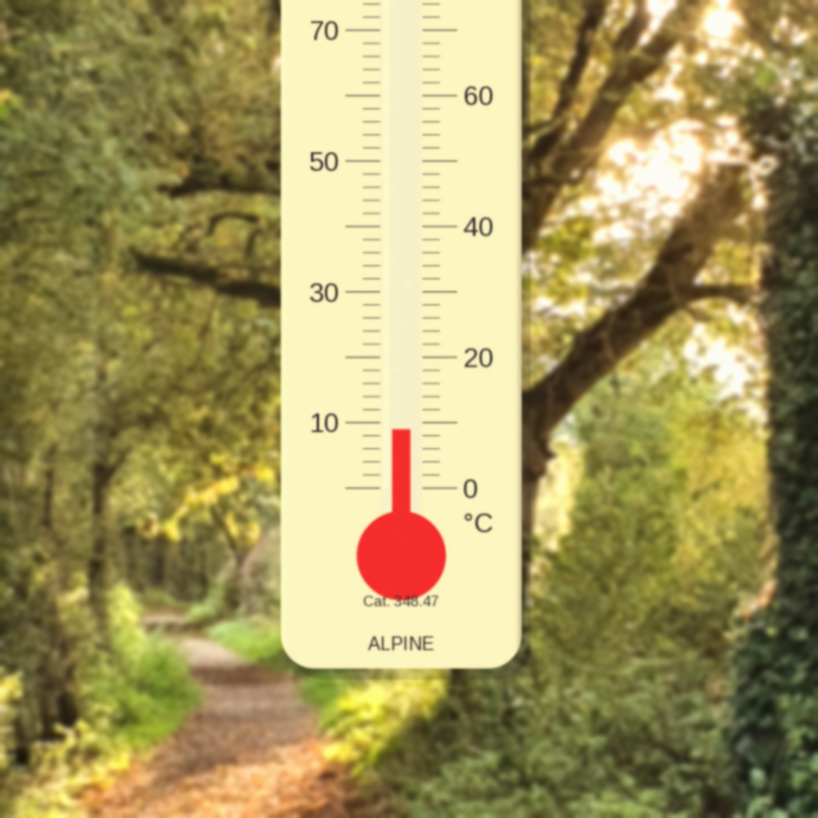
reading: 9 °C
